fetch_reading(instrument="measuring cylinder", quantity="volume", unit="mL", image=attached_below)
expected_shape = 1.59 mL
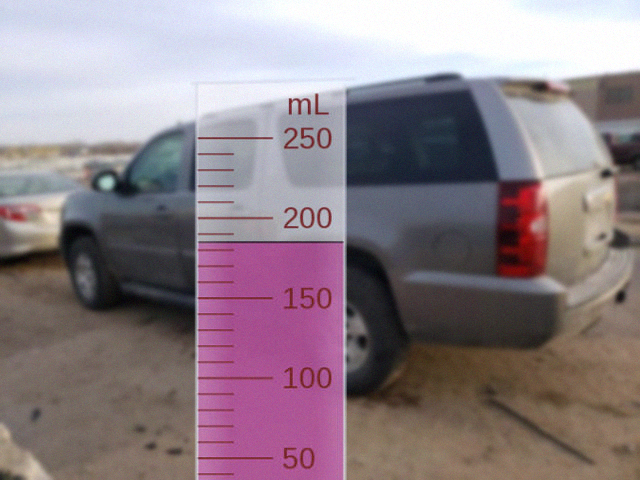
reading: 185 mL
